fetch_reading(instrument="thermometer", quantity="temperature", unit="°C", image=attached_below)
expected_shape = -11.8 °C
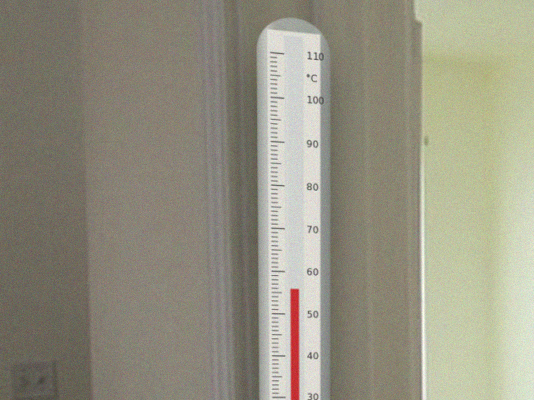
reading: 56 °C
